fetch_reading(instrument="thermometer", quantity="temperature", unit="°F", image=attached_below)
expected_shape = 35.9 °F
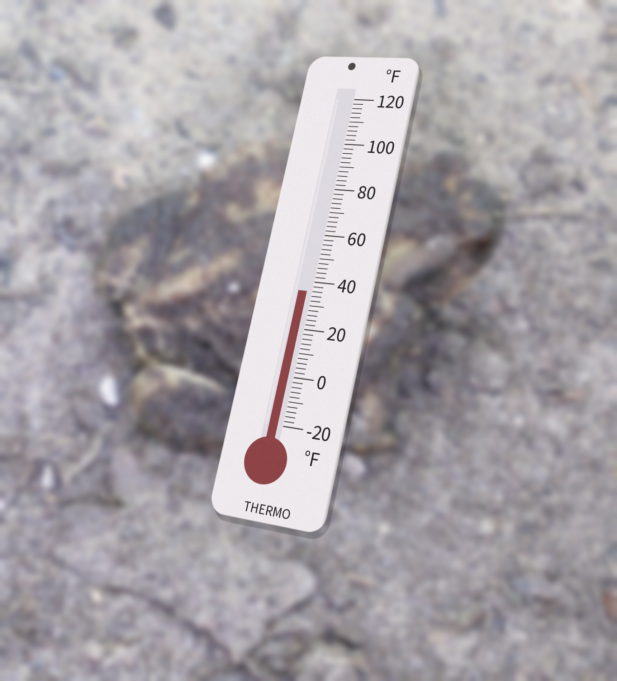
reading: 36 °F
